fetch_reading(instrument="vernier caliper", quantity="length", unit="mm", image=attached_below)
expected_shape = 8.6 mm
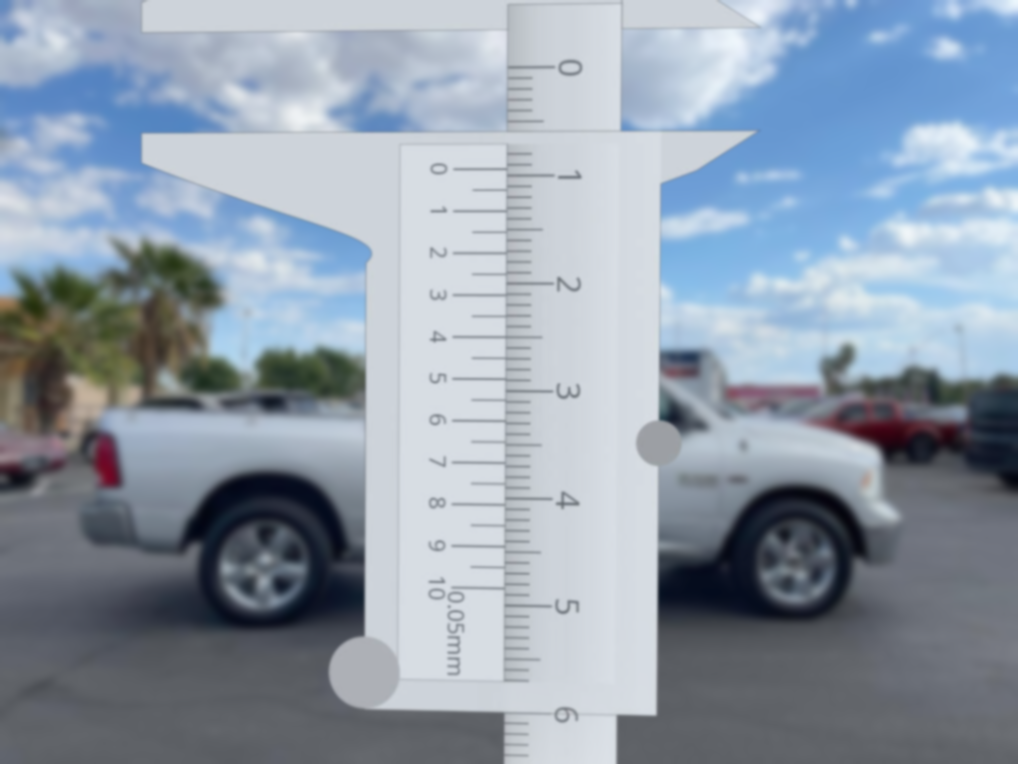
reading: 9.4 mm
